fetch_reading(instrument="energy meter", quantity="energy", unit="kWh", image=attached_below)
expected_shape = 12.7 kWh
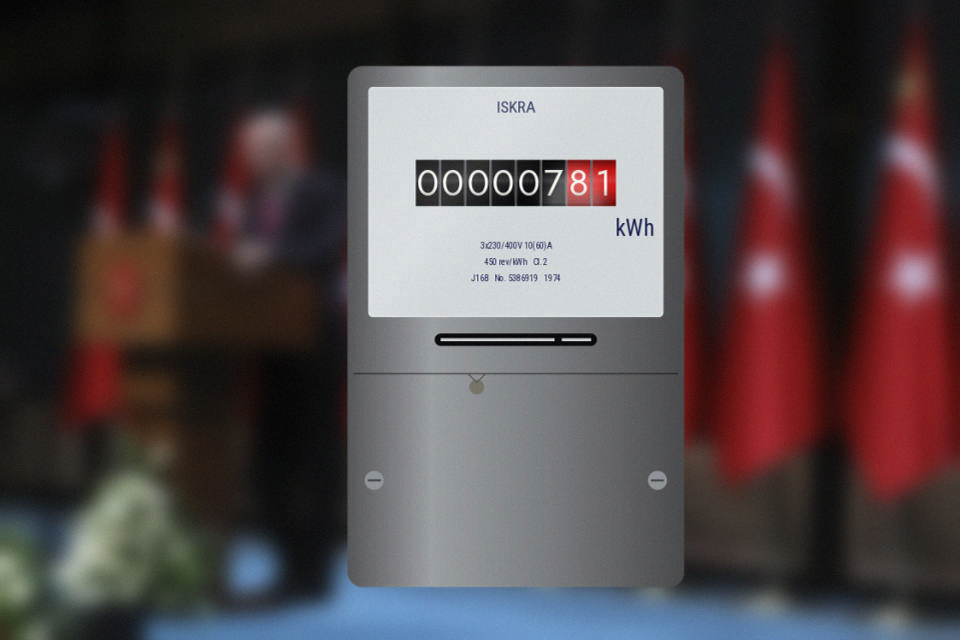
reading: 7.81 kWh
